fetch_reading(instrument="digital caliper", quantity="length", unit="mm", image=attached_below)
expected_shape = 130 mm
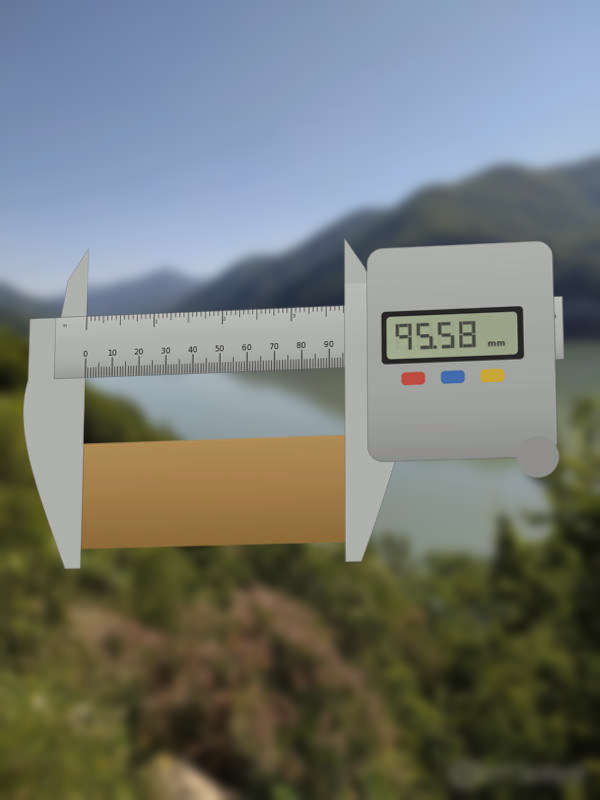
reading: 95.58 mm
